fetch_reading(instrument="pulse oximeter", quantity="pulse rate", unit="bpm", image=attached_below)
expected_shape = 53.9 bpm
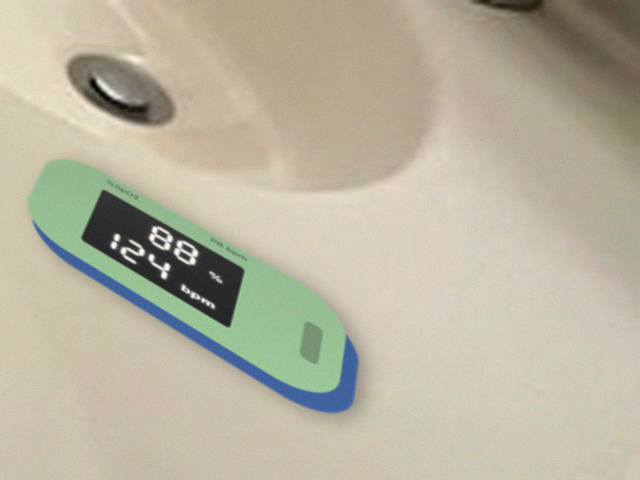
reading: 124 bpm
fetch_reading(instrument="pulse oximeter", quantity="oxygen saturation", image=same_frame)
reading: 88 %
